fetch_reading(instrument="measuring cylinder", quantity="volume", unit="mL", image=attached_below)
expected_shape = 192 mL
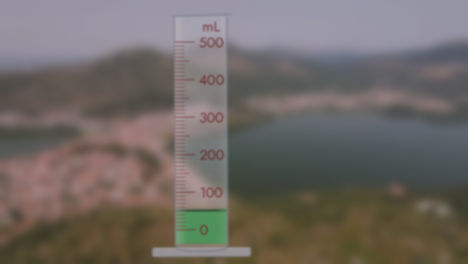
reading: 50 mL
